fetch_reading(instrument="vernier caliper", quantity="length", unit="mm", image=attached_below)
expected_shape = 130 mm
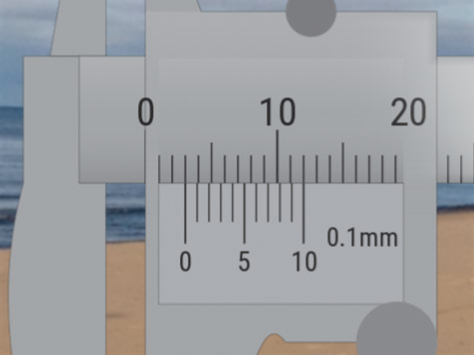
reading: 3.0 mm
